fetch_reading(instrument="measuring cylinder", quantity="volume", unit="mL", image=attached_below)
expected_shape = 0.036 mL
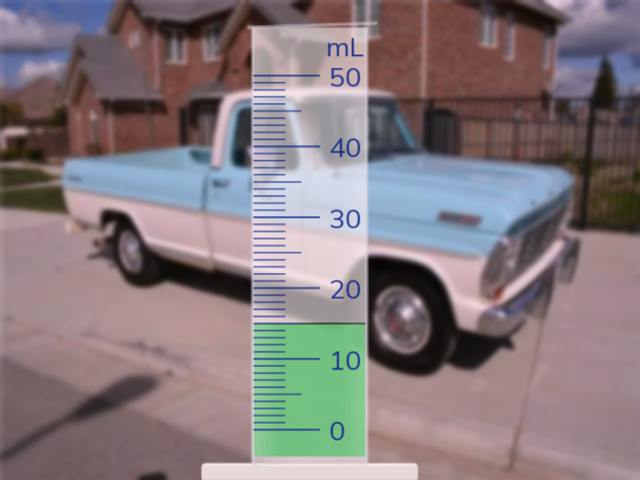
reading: 15 mL
